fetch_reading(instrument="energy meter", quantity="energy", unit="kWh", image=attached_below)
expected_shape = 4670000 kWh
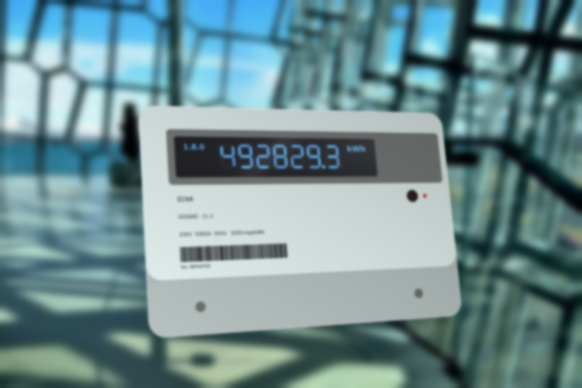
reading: 492829.3 kWh
